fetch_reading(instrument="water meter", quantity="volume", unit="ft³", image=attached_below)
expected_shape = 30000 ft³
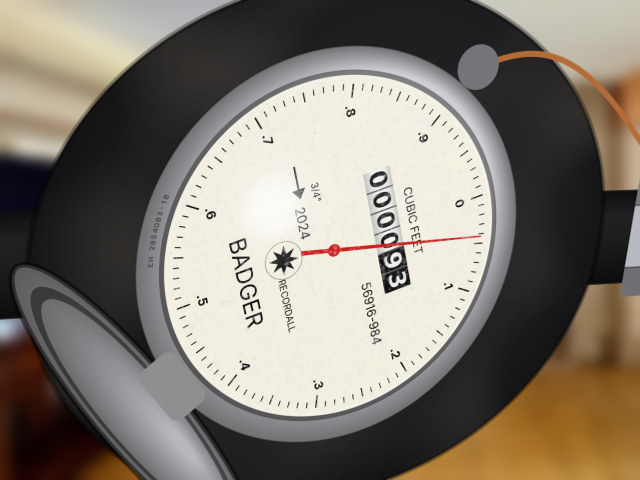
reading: 93.04 ft³
